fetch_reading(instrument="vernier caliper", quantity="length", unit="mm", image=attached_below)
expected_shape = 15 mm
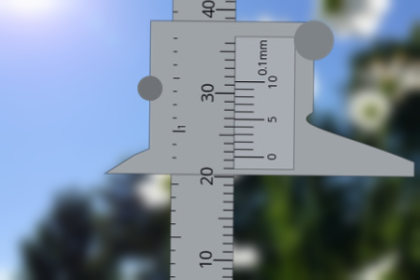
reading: 22.4 mm
